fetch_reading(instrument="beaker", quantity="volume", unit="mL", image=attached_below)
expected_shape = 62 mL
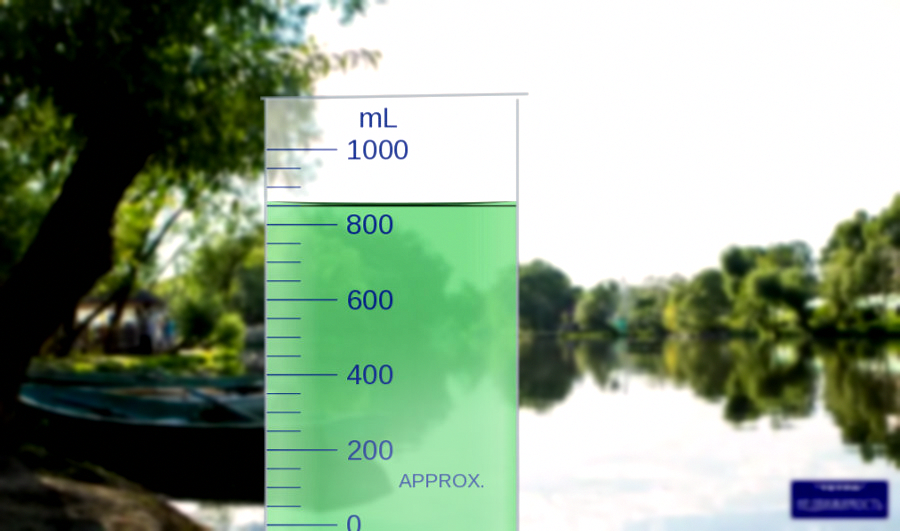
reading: 850 mL
